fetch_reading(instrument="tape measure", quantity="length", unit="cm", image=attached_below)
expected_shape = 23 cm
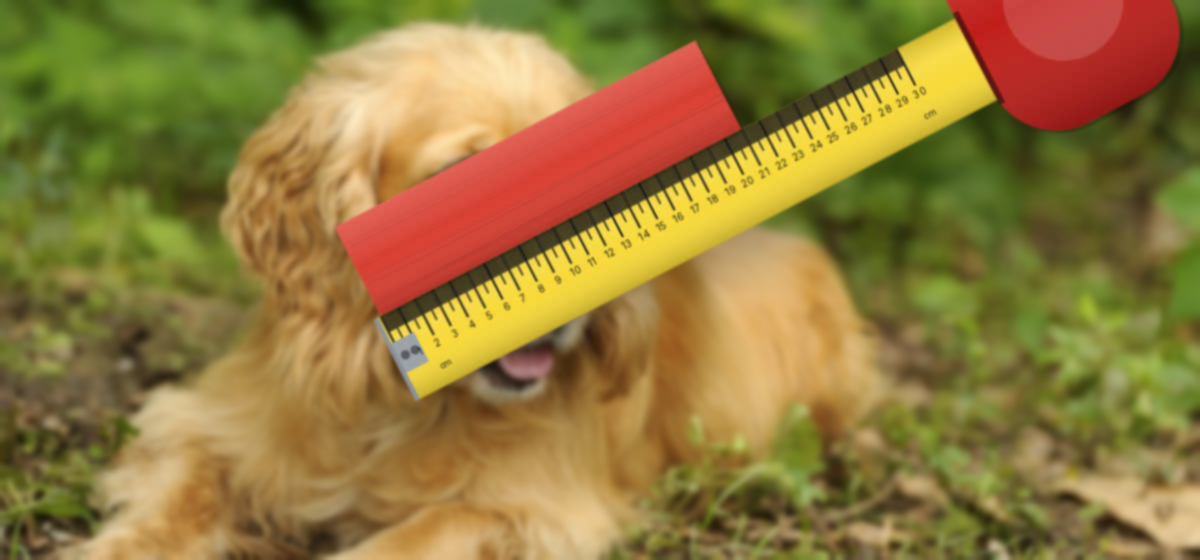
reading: 21 cm
